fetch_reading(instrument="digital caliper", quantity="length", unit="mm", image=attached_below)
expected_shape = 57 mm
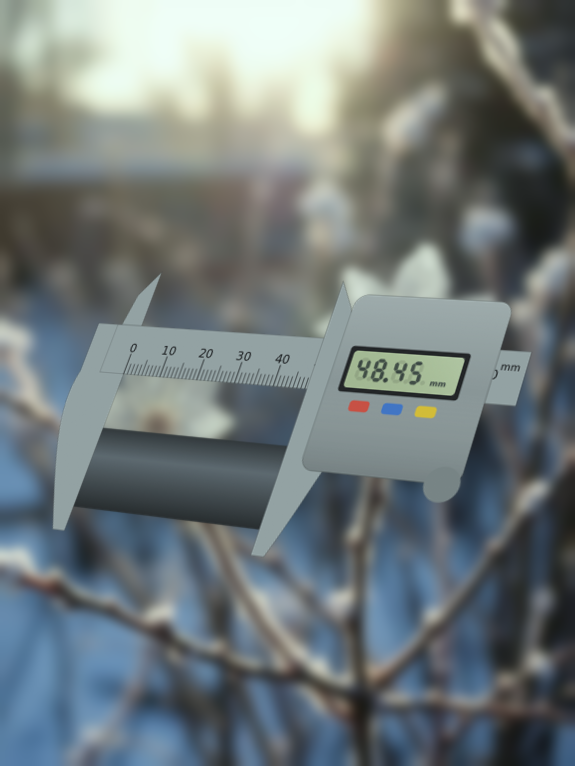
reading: 48.45 mm
